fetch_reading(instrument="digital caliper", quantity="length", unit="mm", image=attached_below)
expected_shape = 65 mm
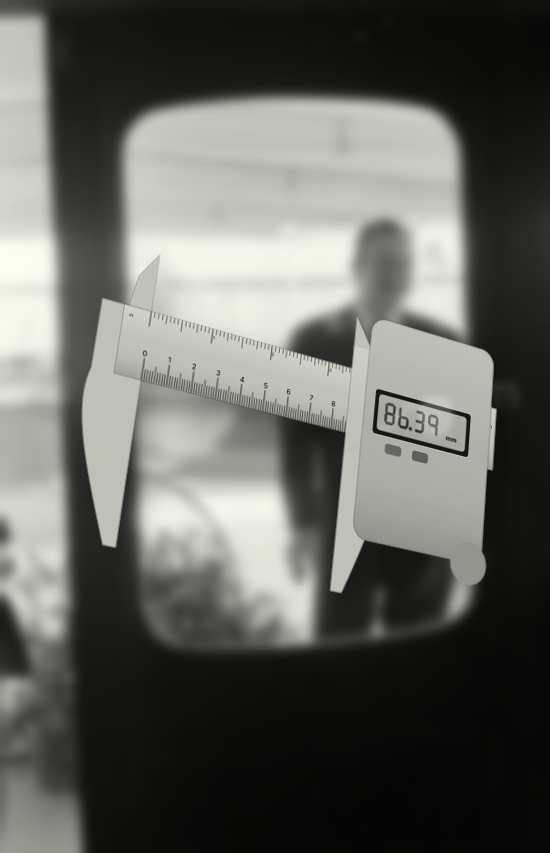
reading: 86.39 mm
